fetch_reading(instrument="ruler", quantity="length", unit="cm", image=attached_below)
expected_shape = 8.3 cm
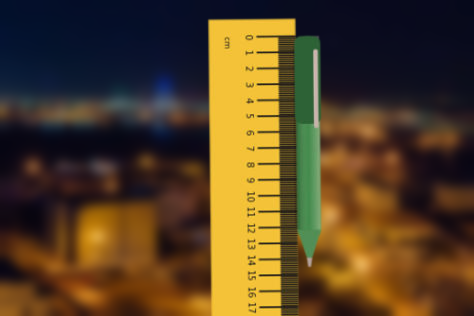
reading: 14.5 cm
